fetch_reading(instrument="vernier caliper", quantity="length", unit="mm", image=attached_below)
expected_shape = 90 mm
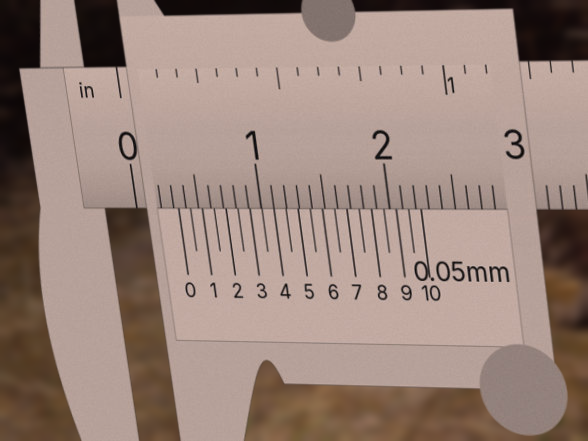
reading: 3.4 mm
